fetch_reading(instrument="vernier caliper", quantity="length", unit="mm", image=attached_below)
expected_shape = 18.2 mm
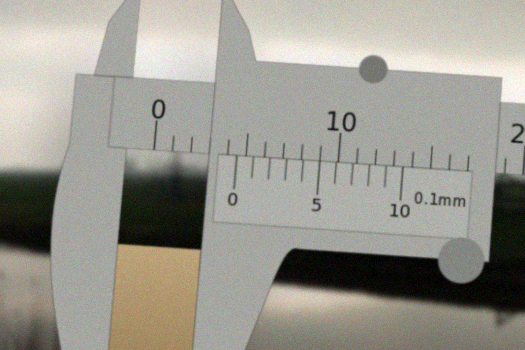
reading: 4.5 mm
